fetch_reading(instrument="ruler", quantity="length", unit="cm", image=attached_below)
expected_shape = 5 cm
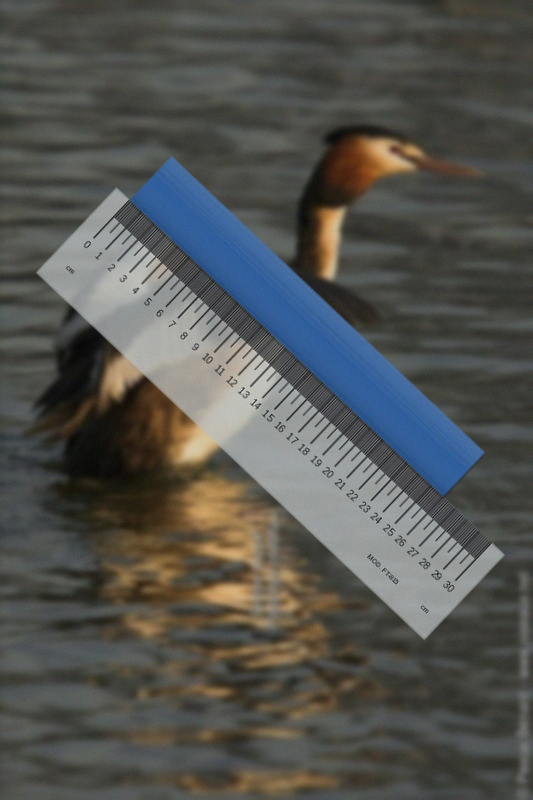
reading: 26 cm
